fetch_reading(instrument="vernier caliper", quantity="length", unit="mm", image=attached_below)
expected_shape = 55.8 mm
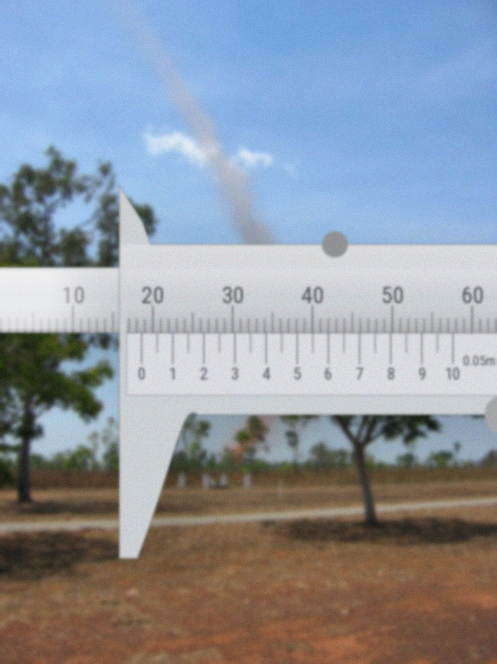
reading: 18.6 mm
